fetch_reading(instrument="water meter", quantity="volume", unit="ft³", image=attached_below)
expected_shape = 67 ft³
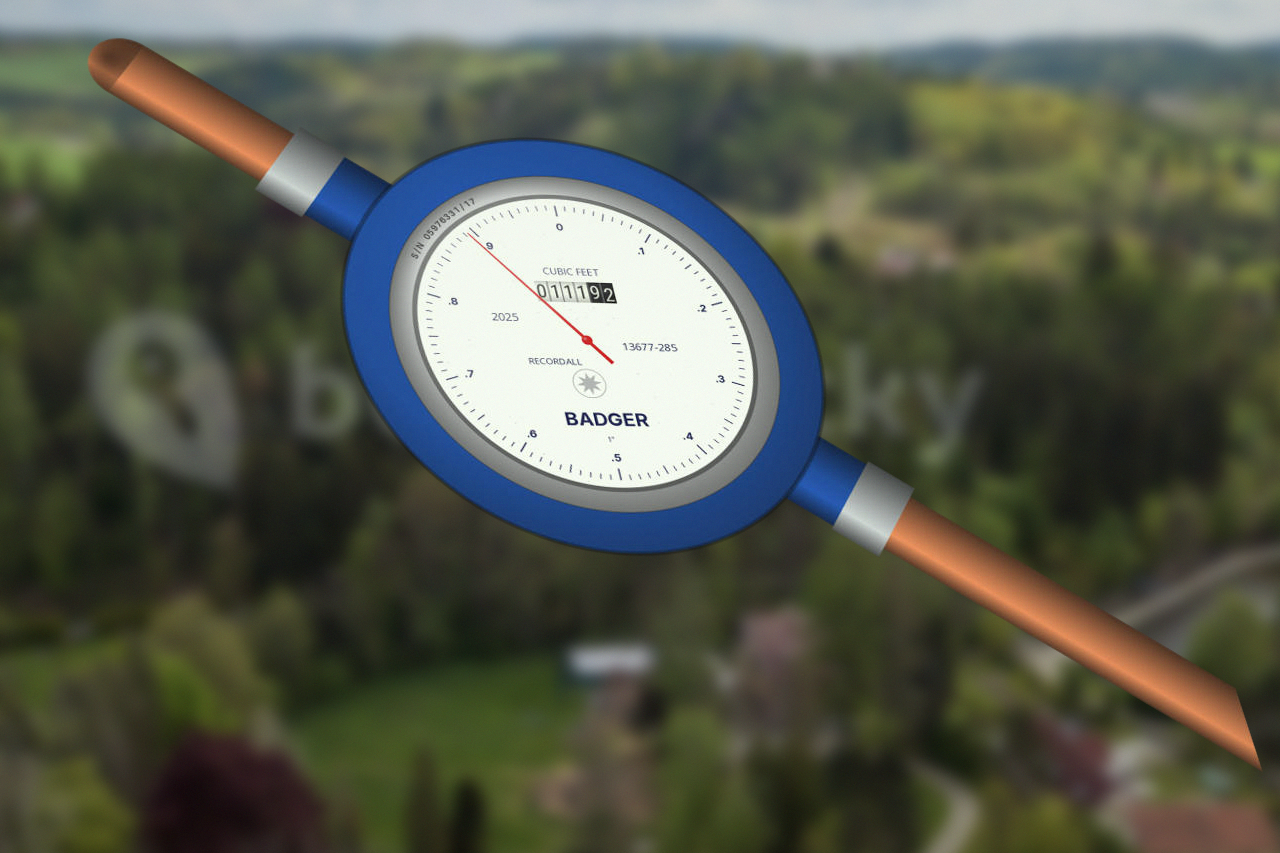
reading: 11191.89 ft³
